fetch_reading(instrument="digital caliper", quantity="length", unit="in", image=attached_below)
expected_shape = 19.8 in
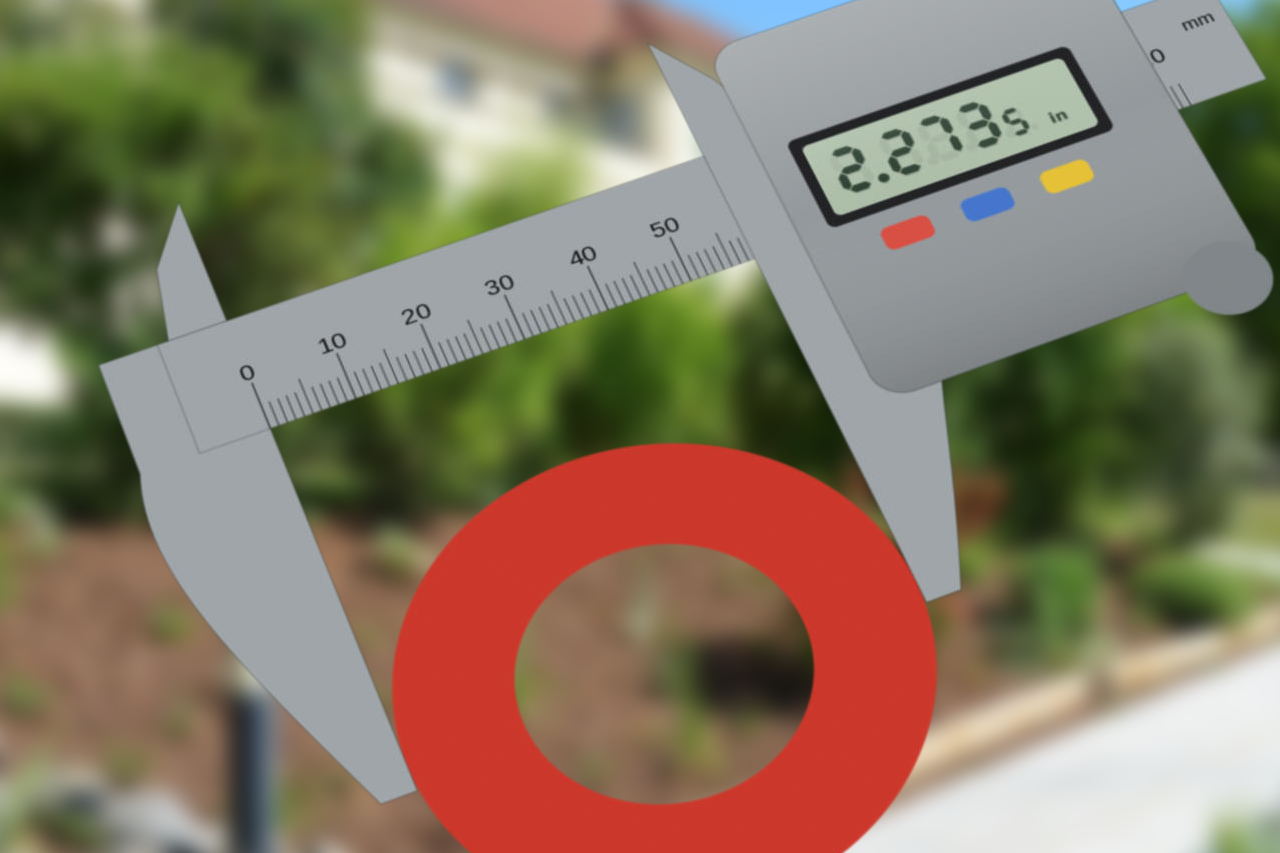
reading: 2.2735 in
